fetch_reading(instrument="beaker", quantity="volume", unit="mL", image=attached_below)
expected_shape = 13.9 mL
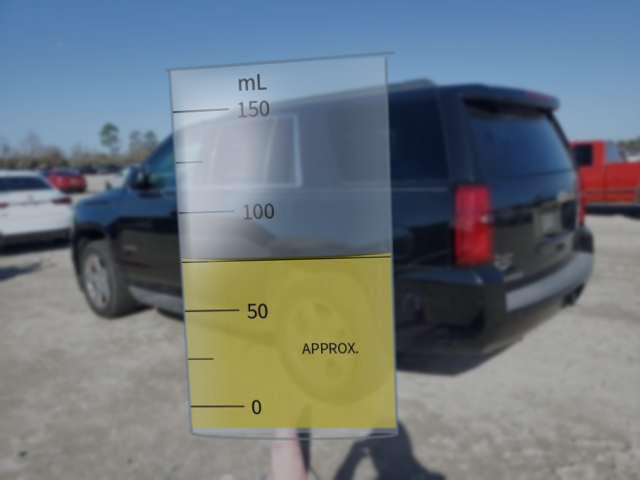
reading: 75 mL
